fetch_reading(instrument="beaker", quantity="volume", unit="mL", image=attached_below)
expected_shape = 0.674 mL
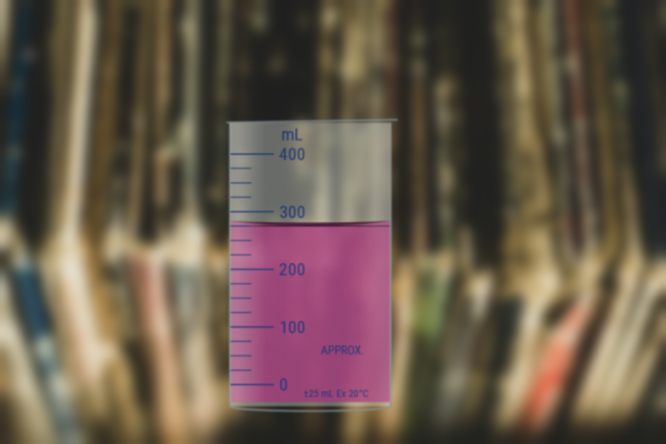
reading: 275 mL
